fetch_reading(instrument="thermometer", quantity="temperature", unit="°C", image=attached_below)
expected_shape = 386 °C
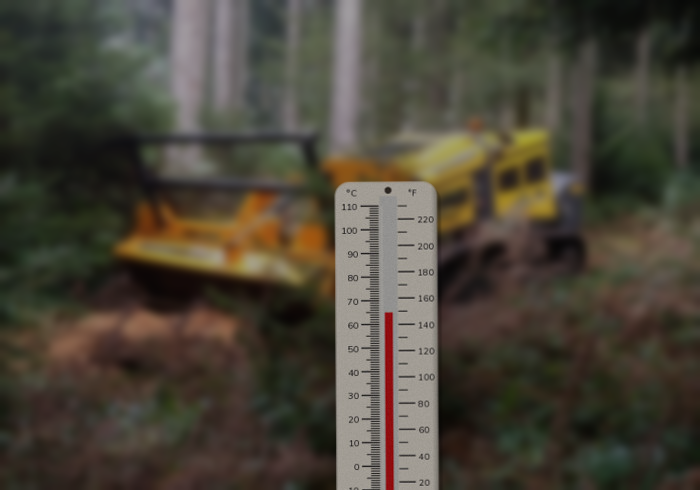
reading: 65 °C
